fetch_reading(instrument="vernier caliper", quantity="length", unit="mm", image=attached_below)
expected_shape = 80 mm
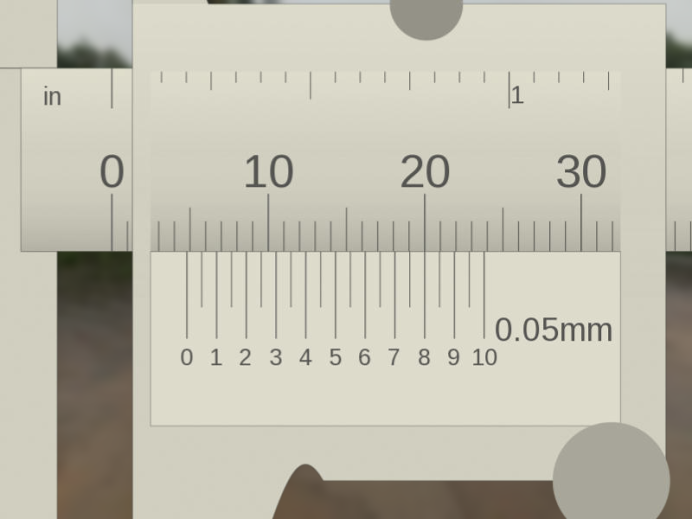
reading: 4.8 mm
